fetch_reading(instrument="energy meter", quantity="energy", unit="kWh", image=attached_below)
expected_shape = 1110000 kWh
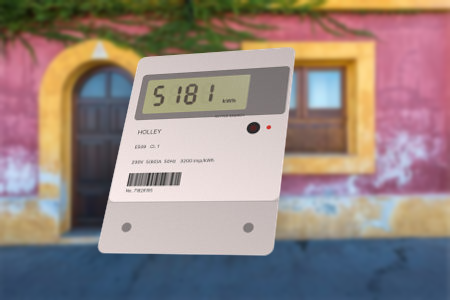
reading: 5181 kWh
